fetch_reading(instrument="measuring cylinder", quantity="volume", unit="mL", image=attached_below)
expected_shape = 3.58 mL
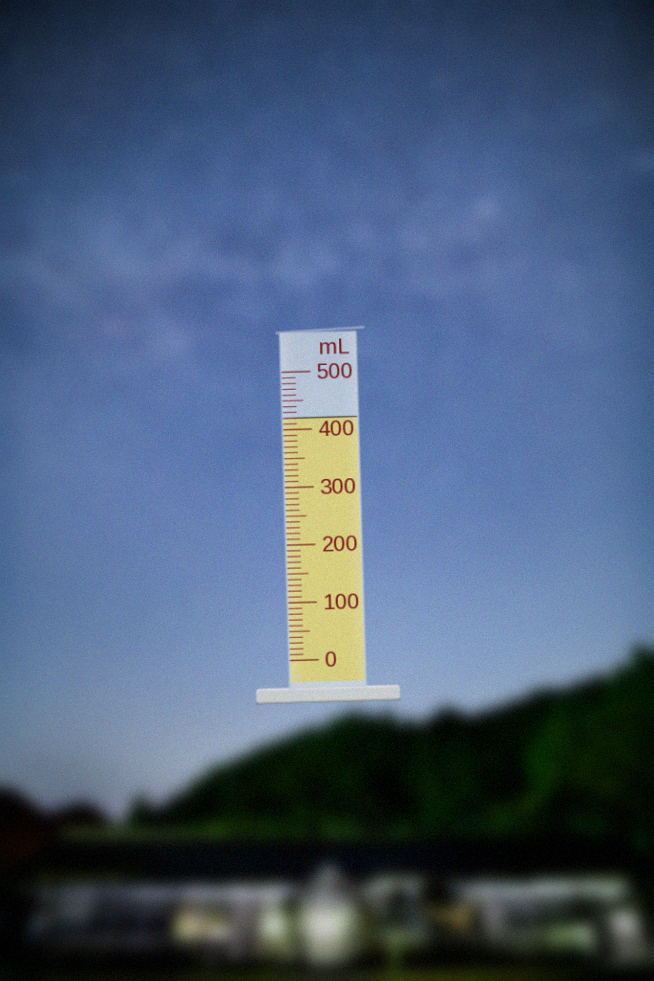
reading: 420 mL
